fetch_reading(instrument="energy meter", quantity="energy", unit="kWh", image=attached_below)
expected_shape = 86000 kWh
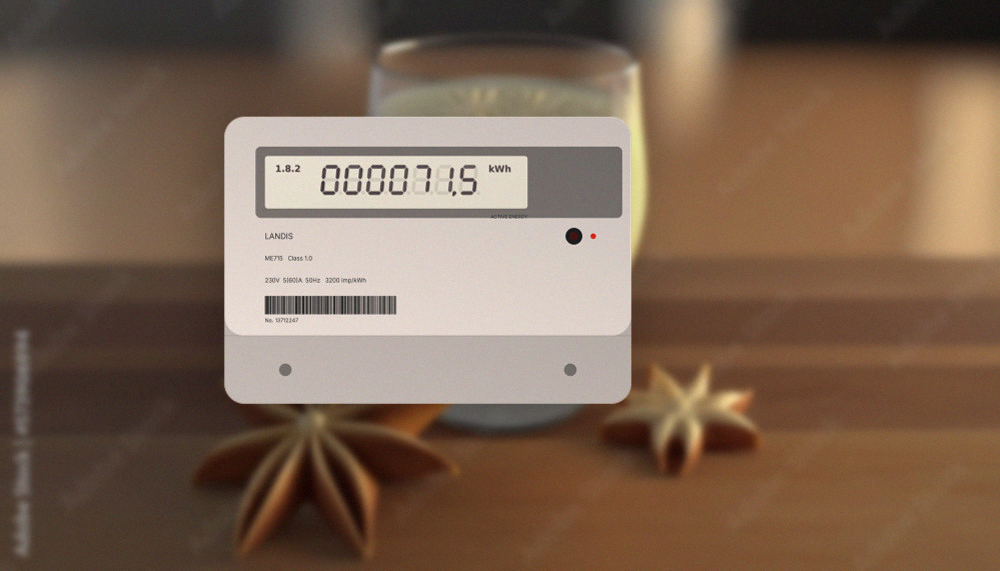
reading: 71.5 kWh
